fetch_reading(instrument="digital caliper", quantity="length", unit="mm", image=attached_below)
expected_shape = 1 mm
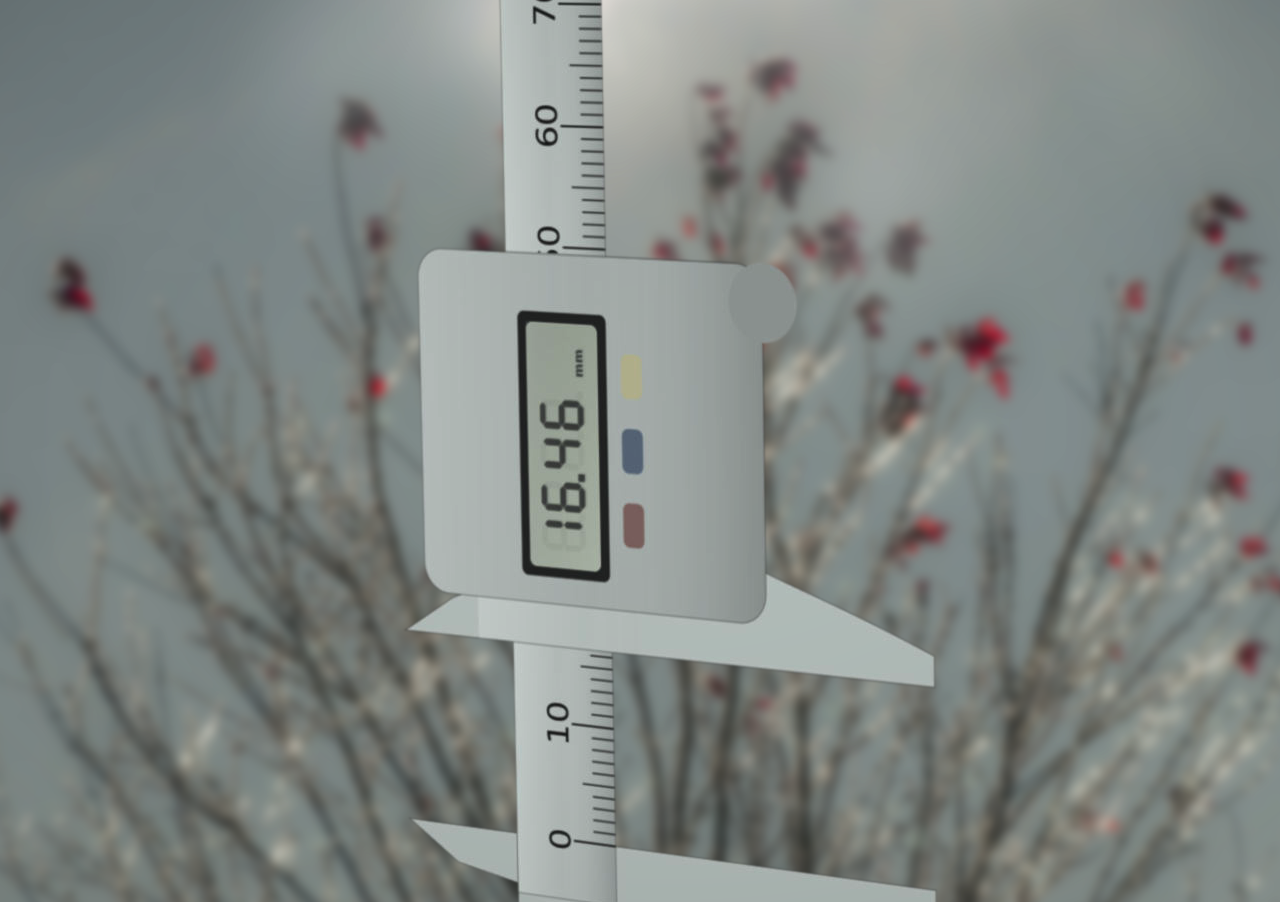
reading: 16.46 mm
